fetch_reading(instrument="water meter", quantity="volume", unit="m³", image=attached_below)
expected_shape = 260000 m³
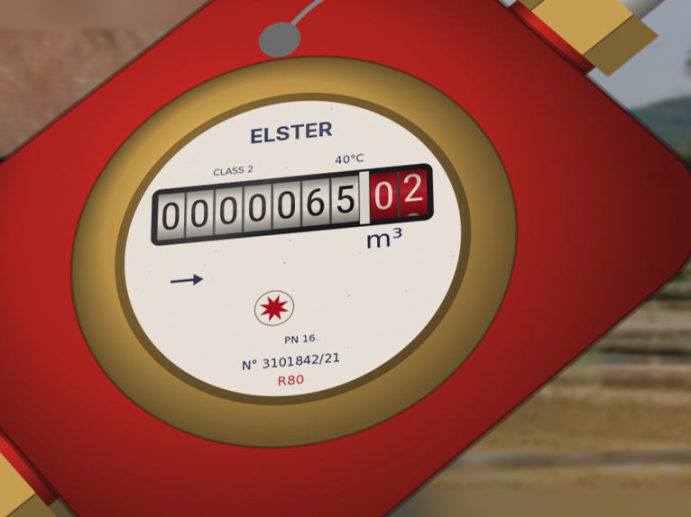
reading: 65.02 m³
